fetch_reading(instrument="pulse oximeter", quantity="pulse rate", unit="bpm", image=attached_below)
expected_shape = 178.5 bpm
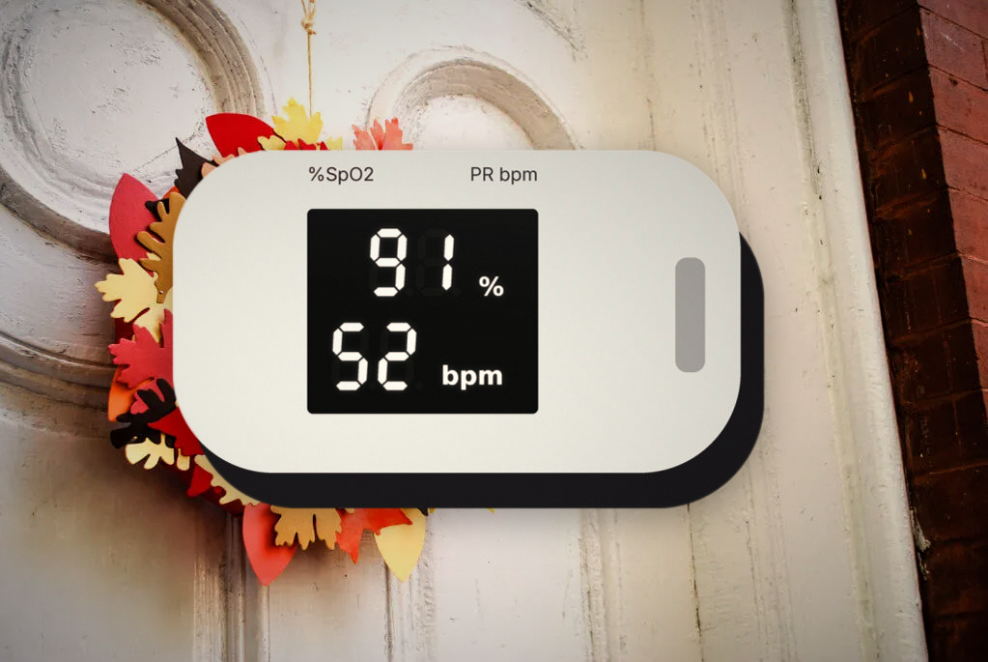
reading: 52 bpm
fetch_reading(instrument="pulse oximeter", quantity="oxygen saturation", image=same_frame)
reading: 91 %
